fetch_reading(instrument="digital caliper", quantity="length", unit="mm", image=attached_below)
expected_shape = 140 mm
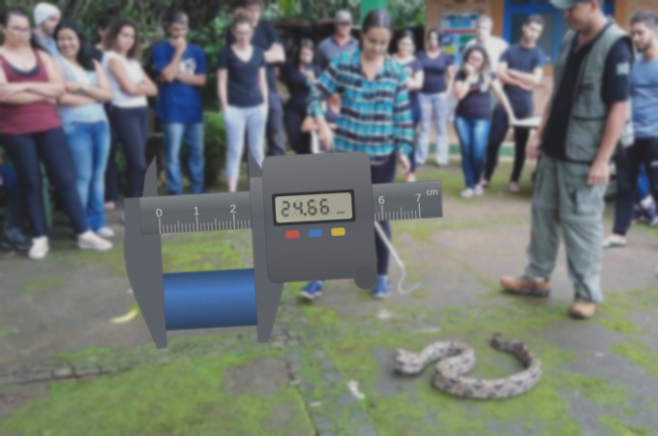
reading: 24.66 mm
